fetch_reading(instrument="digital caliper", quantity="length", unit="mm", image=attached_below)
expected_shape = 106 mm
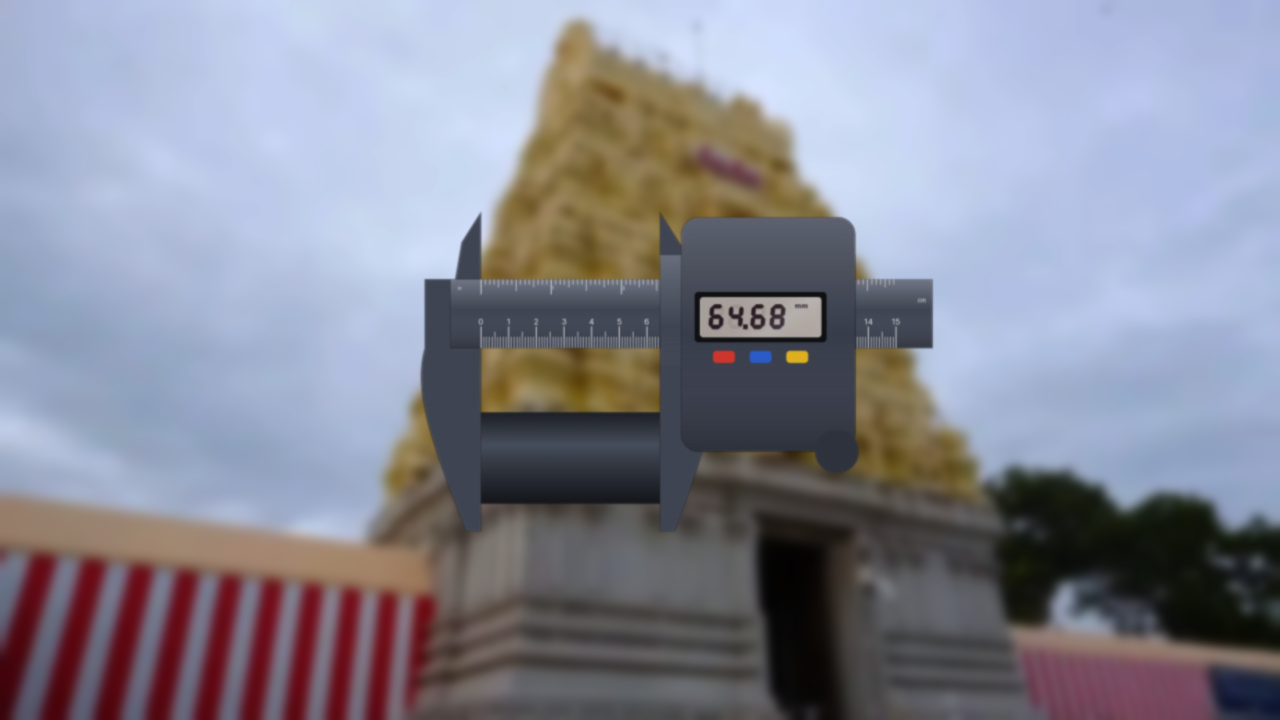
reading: 64.68 mm
